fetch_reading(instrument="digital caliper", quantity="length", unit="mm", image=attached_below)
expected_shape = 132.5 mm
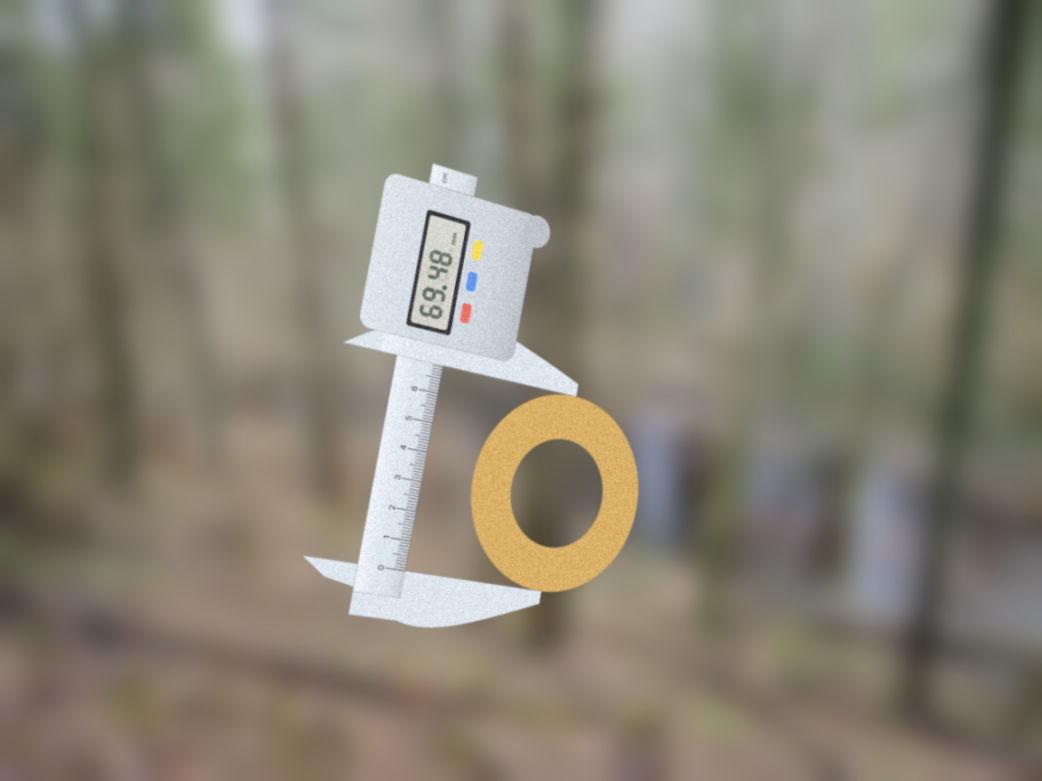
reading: 69.48 mm
